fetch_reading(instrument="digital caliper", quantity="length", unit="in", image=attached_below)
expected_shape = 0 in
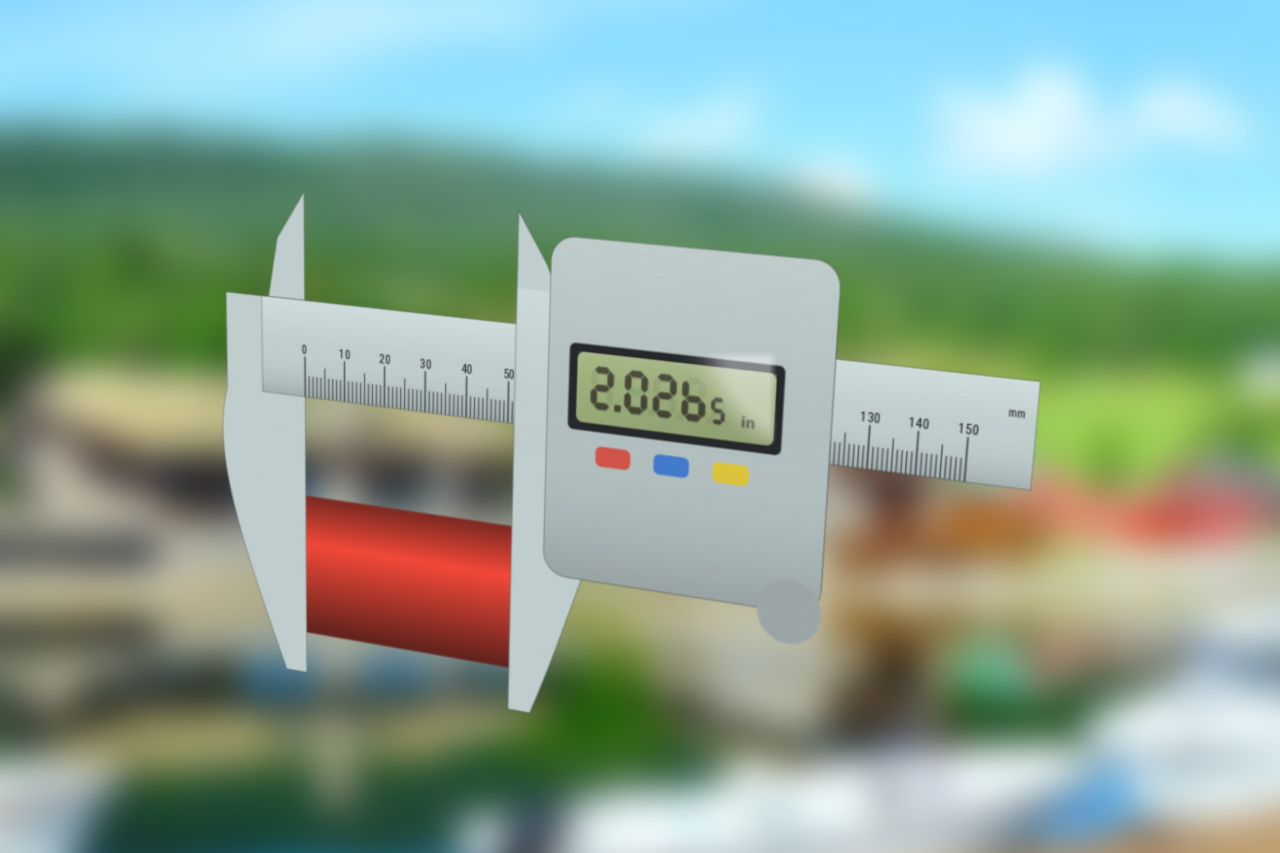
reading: 2.0265 in
